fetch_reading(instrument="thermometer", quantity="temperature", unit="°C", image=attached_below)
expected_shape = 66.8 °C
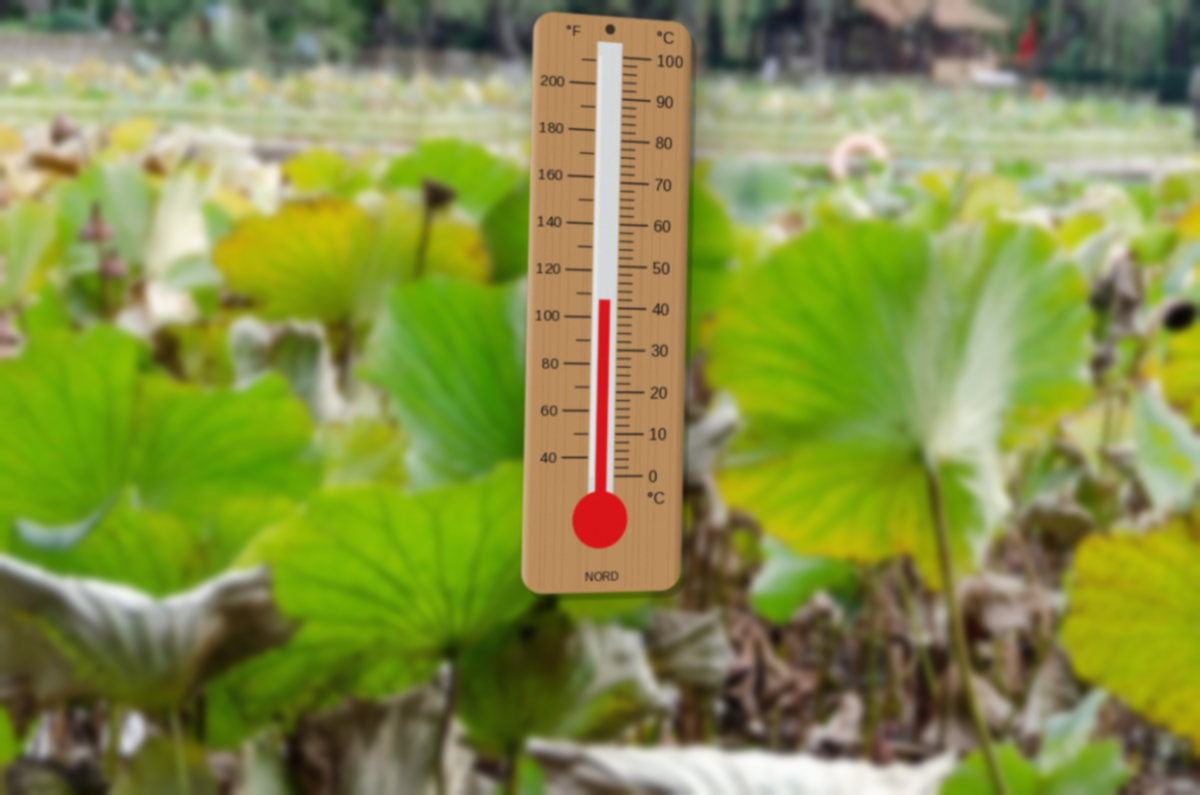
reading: 42 °C
